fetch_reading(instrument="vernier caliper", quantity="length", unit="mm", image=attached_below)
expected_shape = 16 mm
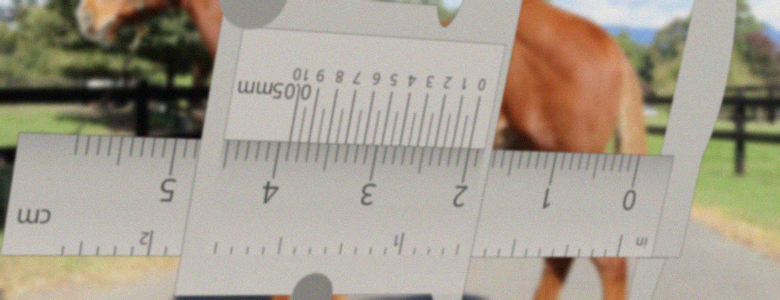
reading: 20.0 mm
